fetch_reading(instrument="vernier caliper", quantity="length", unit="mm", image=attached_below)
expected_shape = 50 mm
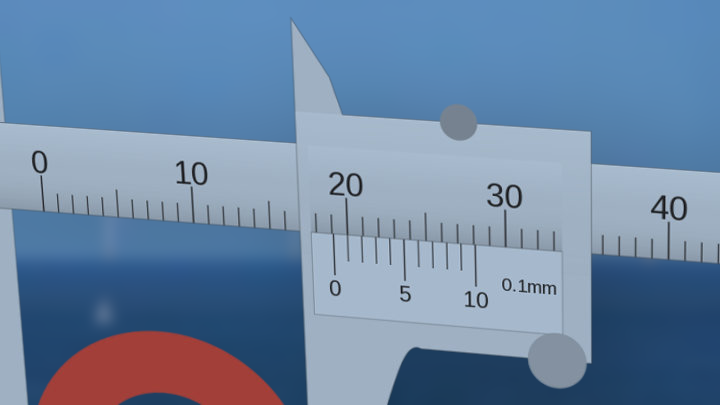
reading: 19.1 mm
